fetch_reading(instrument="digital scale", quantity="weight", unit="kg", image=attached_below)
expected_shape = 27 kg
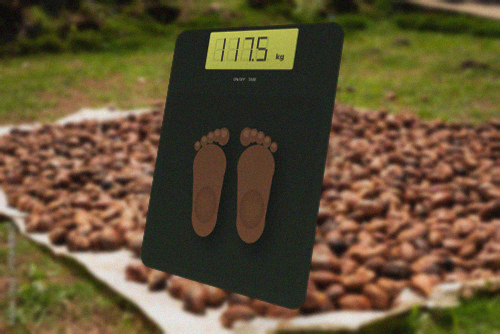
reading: 117.5 kg
